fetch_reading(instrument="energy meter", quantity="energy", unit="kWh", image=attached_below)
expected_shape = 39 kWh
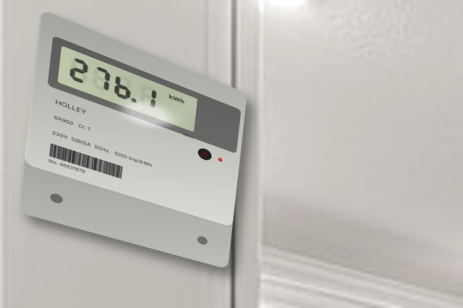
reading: 276.1 kWh
